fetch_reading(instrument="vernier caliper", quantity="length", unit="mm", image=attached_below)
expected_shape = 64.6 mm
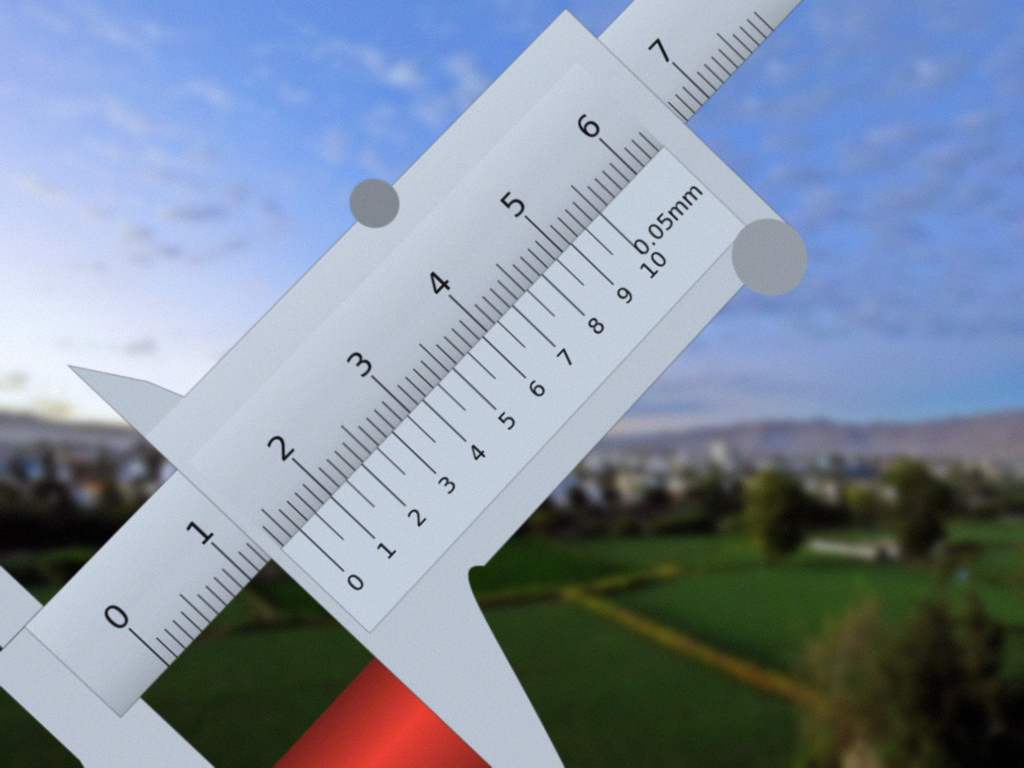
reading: 16.0 mm
